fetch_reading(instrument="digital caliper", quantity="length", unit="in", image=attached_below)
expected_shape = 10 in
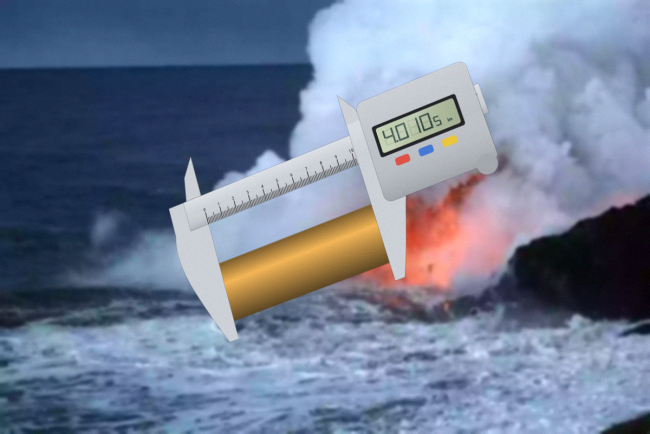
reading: 4.0105 in
